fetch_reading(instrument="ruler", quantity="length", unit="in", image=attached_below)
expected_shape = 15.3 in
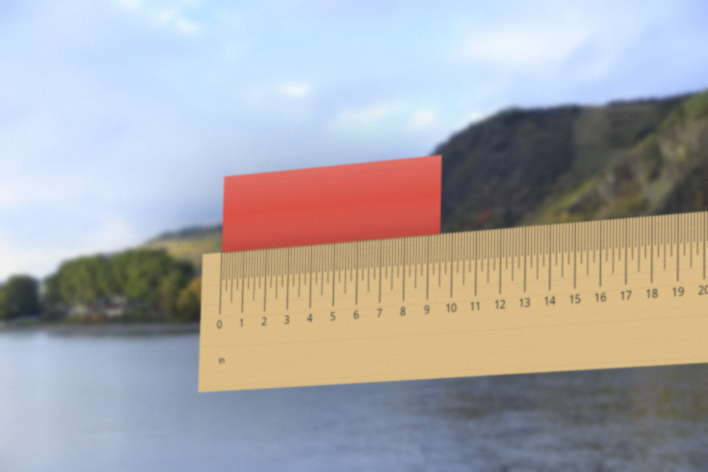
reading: 9.5 in
